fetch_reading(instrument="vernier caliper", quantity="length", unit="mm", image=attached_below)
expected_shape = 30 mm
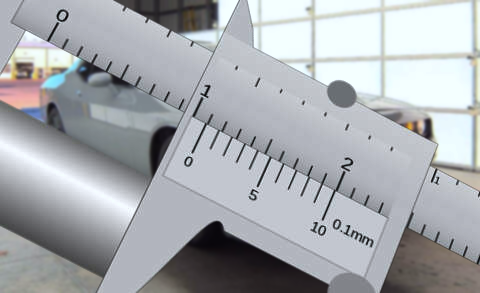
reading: 10.9 mm
